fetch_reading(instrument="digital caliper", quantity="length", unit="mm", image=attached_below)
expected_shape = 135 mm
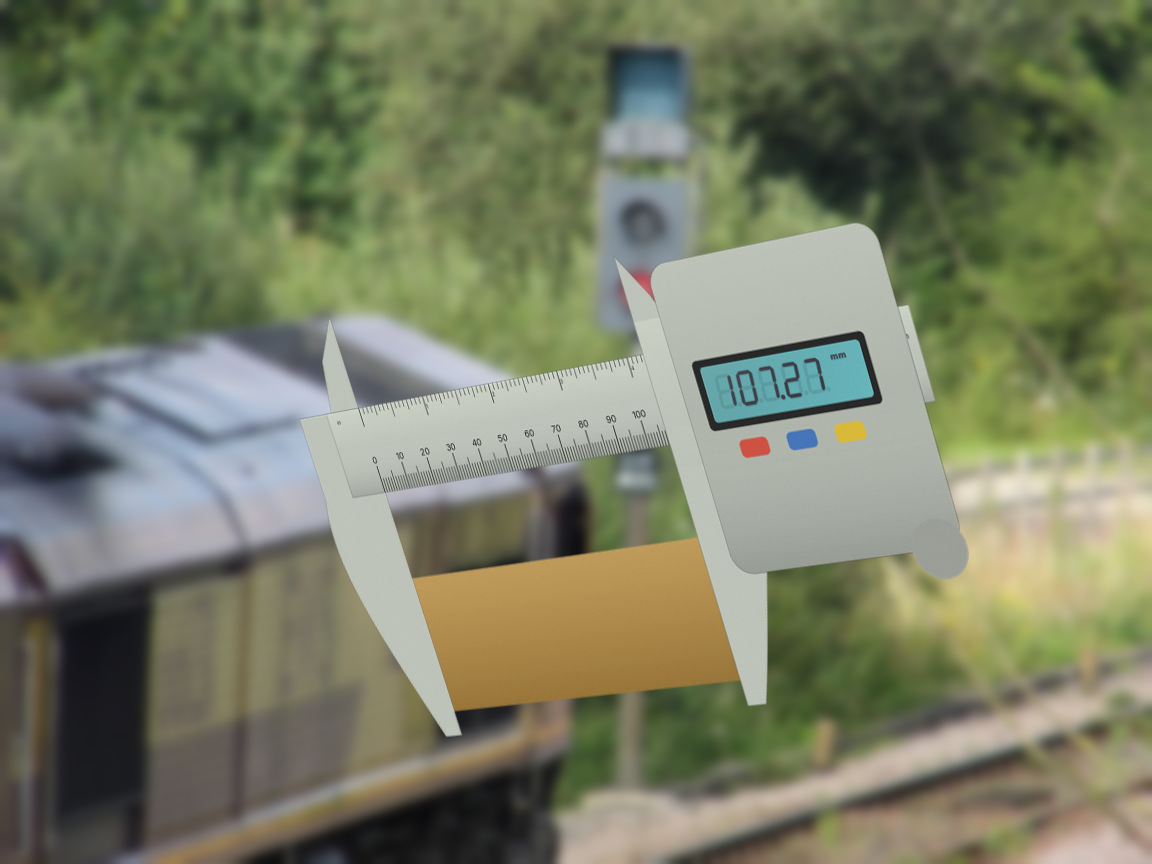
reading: 107.27 mm
